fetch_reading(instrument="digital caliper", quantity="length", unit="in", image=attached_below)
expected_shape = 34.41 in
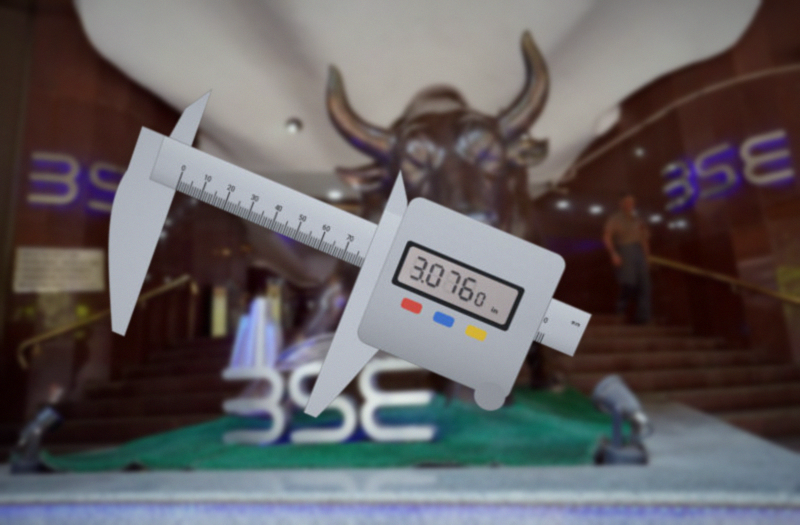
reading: 3.0760 in
